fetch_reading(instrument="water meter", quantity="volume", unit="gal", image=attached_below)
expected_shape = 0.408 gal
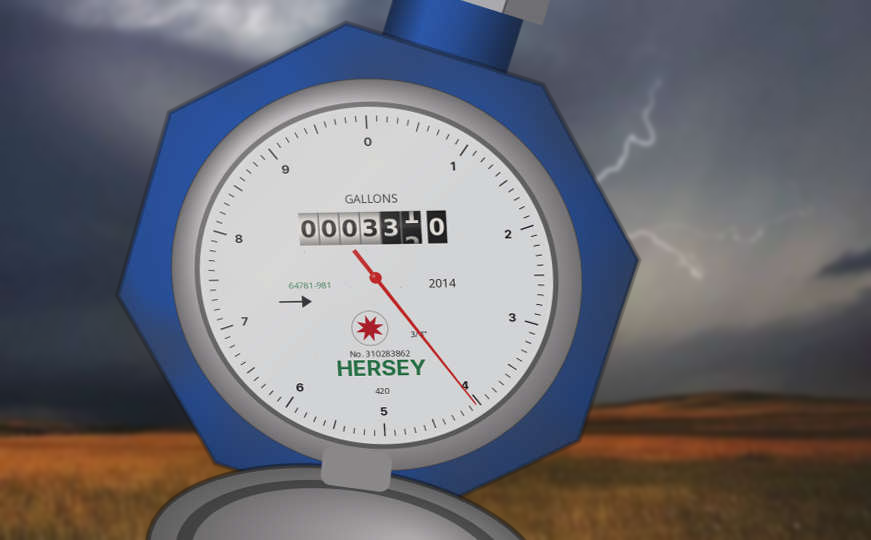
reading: 3314.0 gal
